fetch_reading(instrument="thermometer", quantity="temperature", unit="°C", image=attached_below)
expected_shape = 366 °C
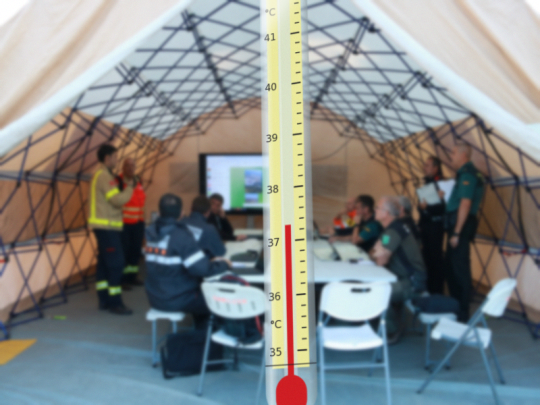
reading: 37.3 °C
